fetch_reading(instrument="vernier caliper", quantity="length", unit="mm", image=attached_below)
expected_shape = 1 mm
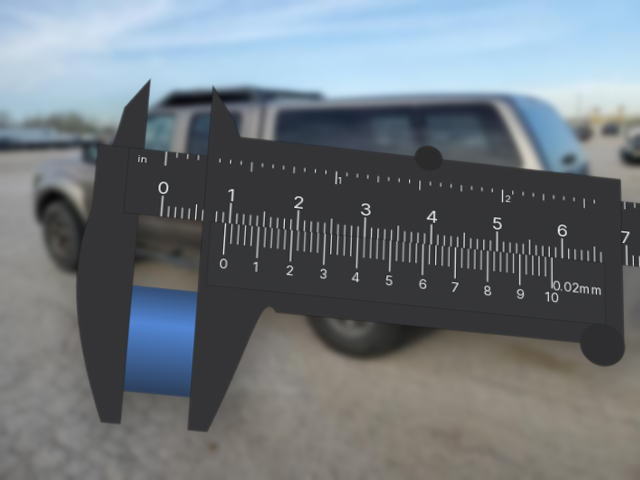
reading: 9.4 mm
